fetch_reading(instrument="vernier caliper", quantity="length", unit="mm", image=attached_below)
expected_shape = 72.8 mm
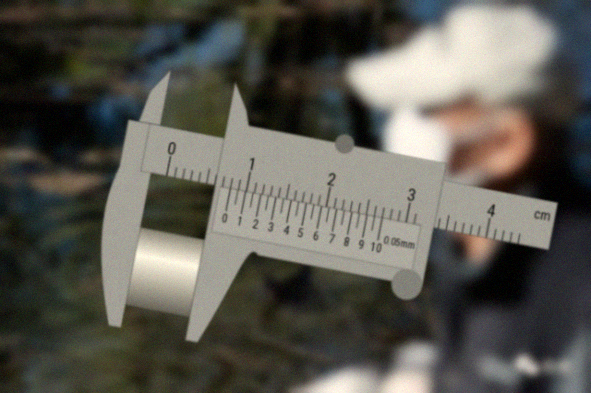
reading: 8.0 mm
